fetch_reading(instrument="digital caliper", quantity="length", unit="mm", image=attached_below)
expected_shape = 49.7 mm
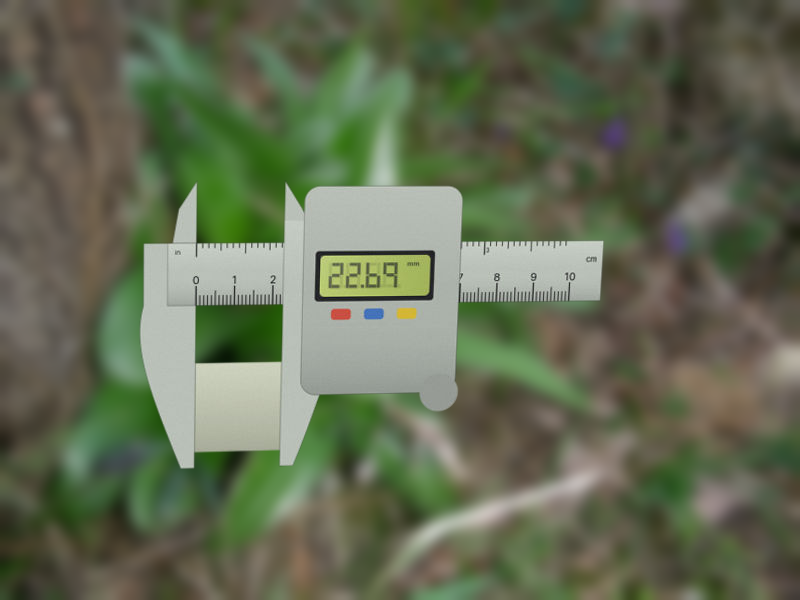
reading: 22.69 mm
